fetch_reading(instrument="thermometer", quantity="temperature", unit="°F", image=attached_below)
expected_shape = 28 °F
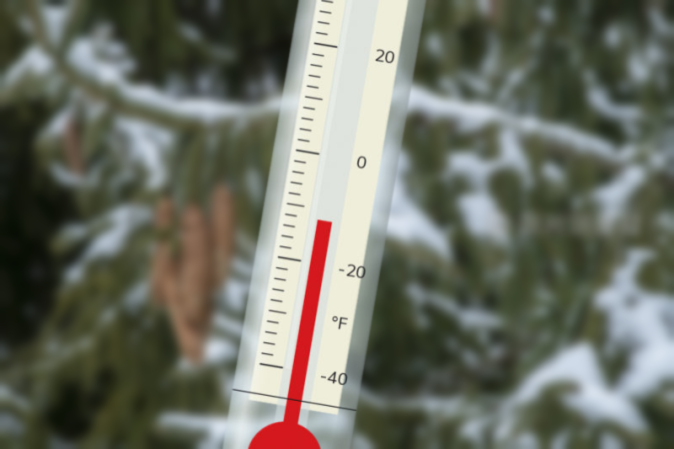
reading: -12 °F
